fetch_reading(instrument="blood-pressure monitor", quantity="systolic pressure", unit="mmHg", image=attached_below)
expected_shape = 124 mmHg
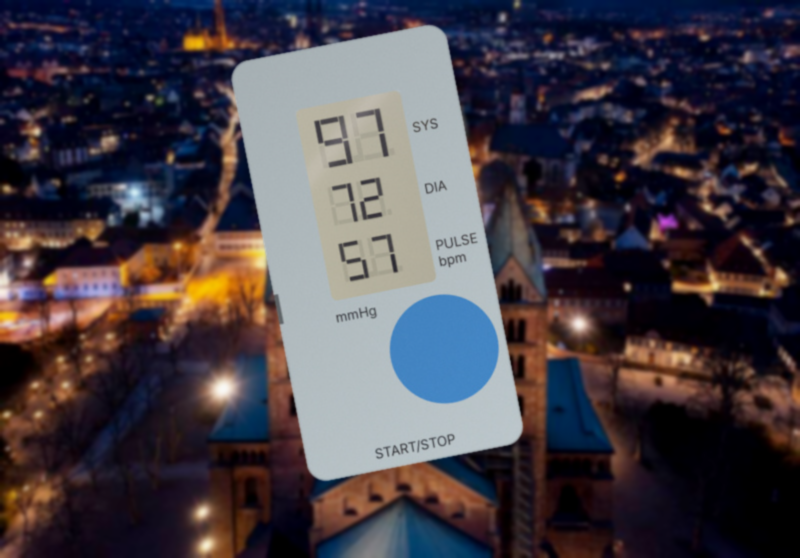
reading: 97 mmHg
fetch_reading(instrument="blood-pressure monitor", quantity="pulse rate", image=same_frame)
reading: 57 bpm
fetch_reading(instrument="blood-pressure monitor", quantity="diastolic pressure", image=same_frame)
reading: 72 mmHg
